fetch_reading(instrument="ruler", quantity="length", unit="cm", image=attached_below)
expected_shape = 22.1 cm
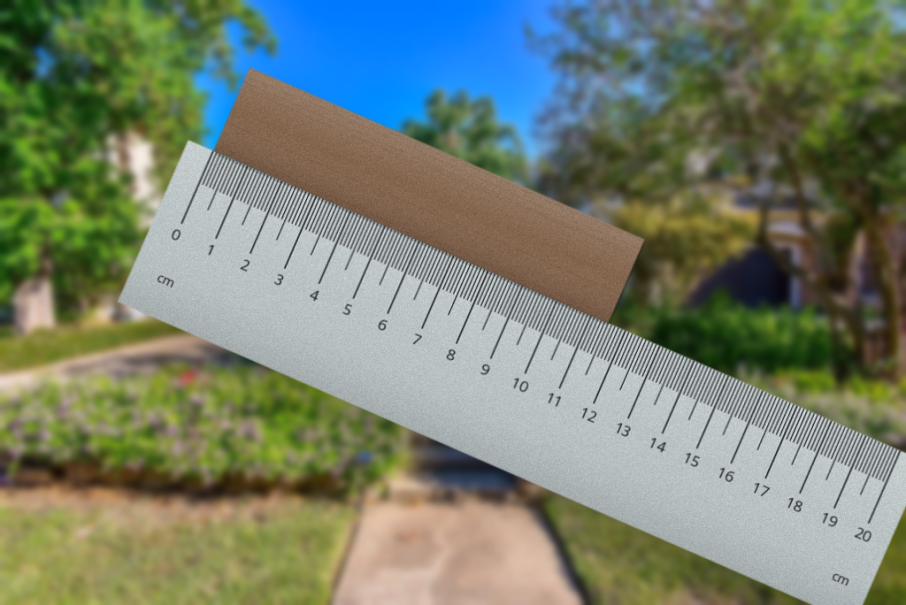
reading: 11.5 cm
